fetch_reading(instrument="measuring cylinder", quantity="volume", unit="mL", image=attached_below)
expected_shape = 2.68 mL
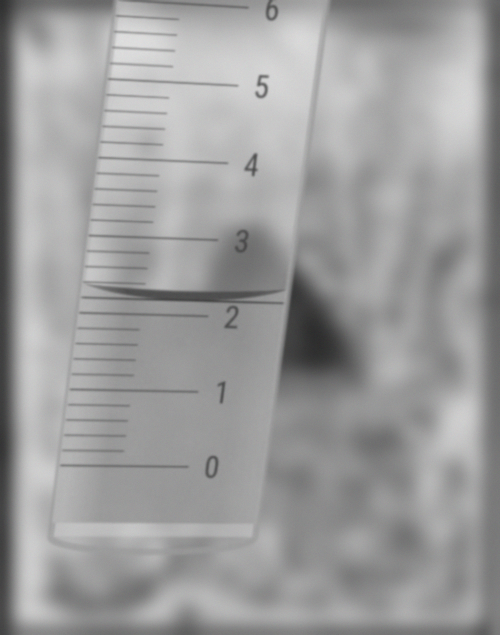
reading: 2.2 mL
